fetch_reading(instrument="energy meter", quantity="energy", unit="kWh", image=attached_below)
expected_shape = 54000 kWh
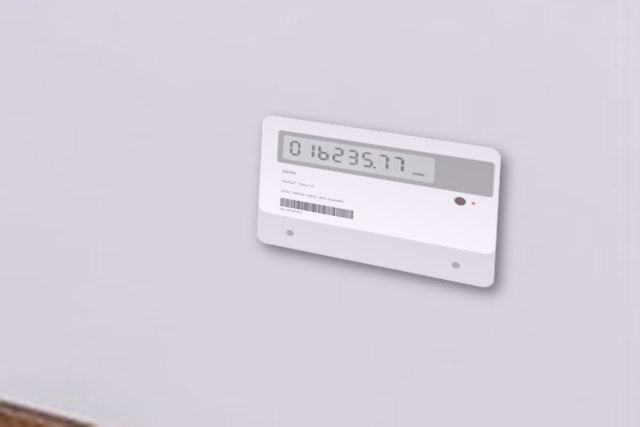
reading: 16235.77 kWh
